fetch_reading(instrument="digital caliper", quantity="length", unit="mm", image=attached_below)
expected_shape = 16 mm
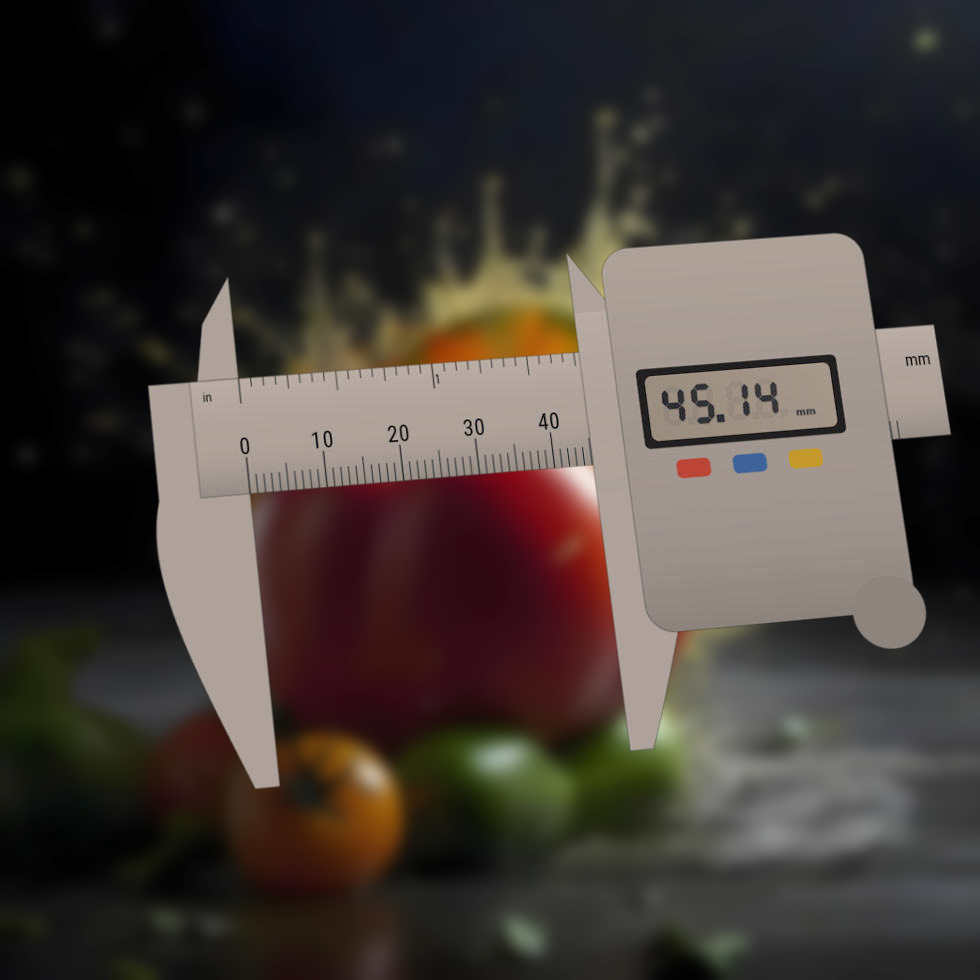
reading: 45.14 mm
